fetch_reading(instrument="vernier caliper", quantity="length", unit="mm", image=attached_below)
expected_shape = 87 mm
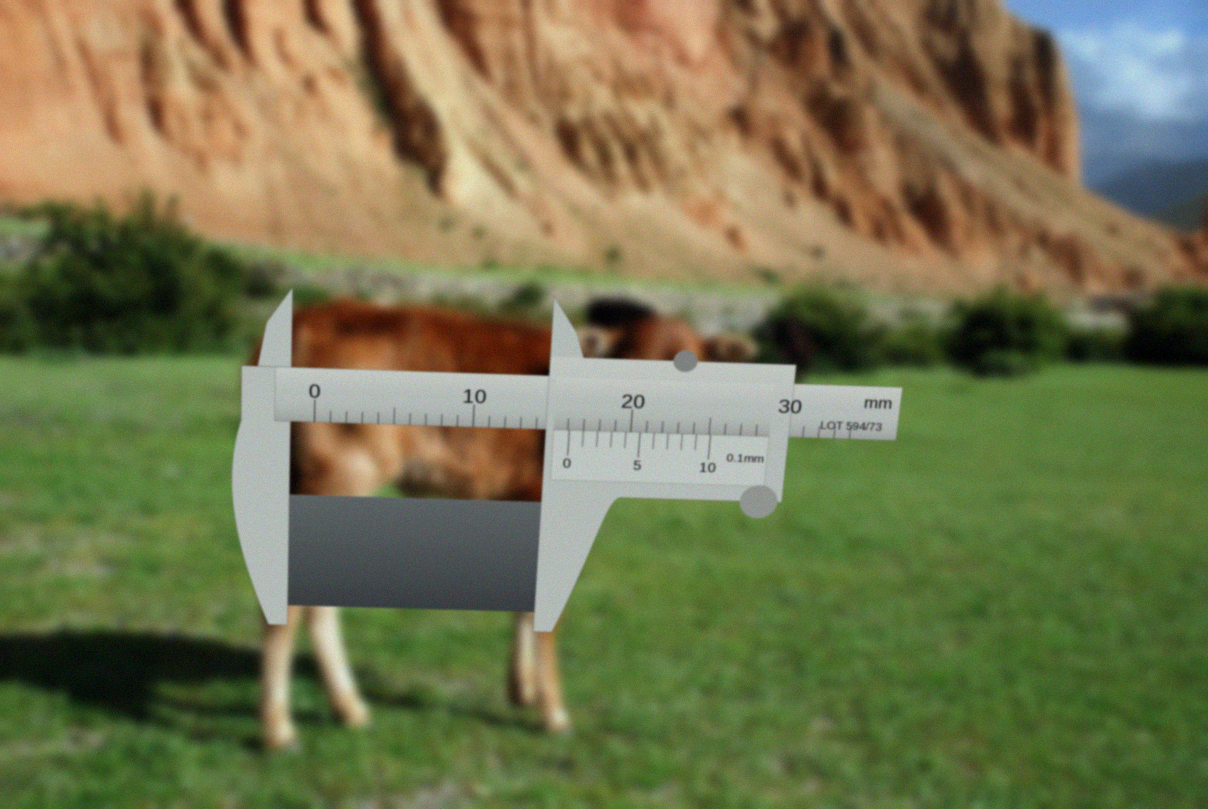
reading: 16.1 mm
